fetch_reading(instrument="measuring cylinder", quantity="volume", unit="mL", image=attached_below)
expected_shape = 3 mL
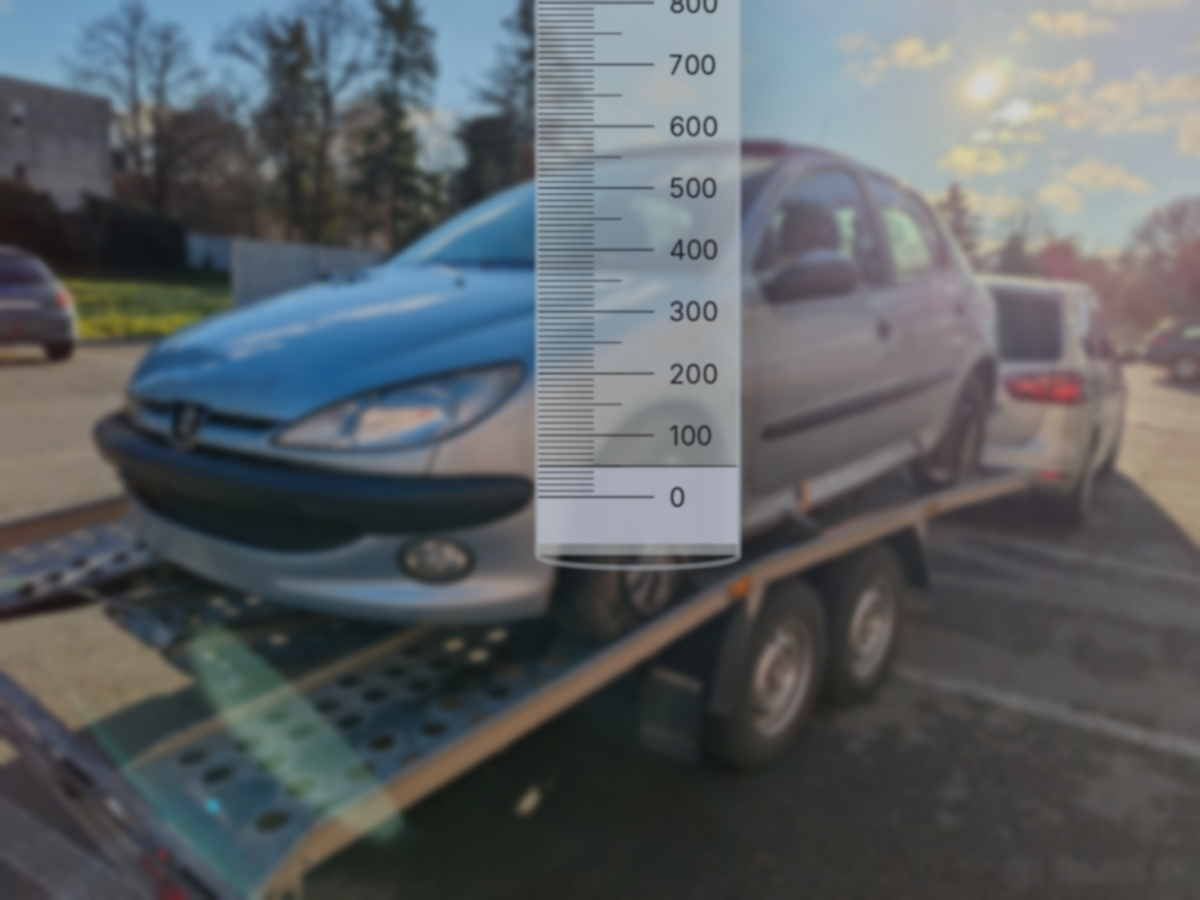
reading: 50 mL
